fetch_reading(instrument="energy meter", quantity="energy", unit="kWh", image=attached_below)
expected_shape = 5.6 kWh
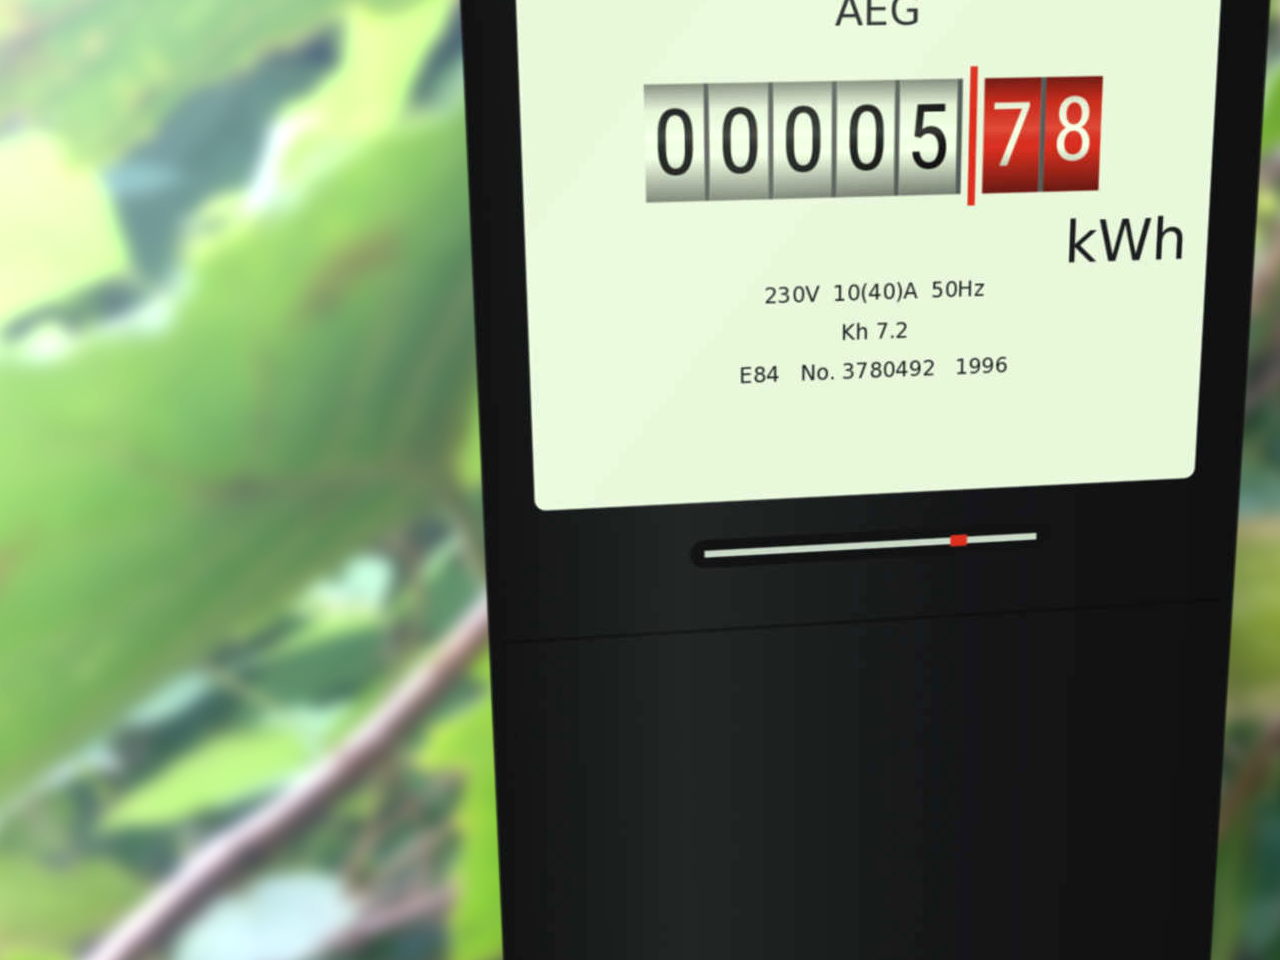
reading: 5.78 kWh
